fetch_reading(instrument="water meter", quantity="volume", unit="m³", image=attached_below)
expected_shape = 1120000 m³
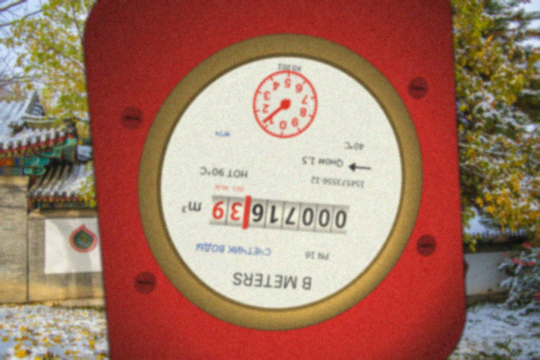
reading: 716.391 m³
